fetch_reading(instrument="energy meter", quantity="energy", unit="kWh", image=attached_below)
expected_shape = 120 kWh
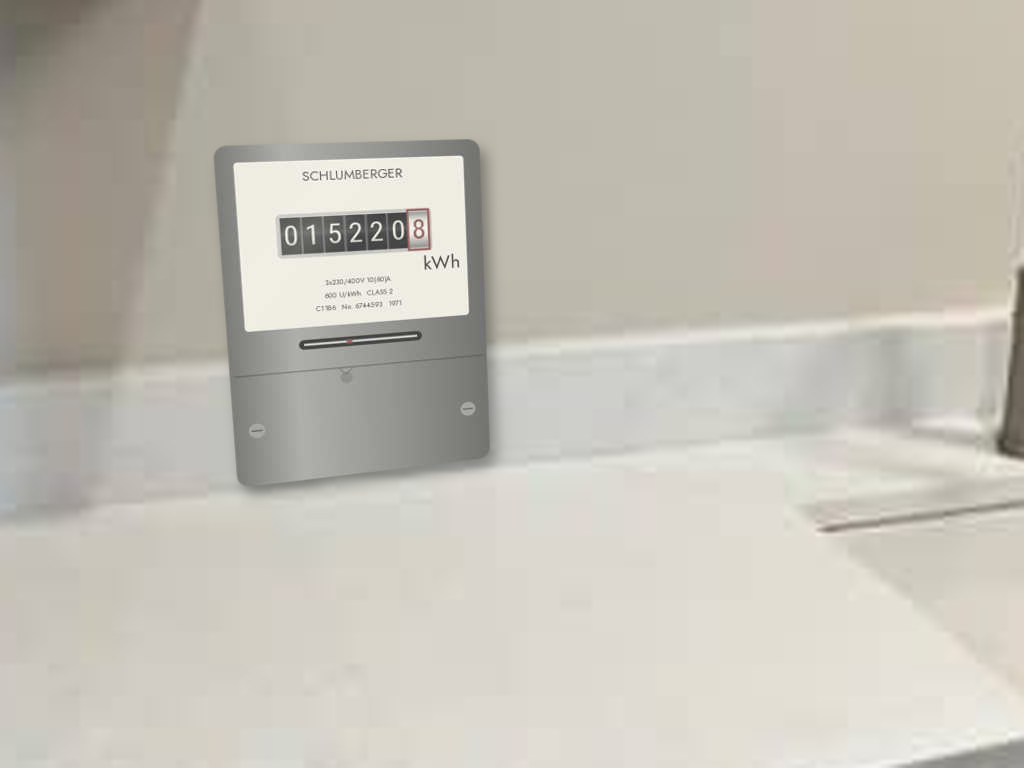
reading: 15220.8 kWh
